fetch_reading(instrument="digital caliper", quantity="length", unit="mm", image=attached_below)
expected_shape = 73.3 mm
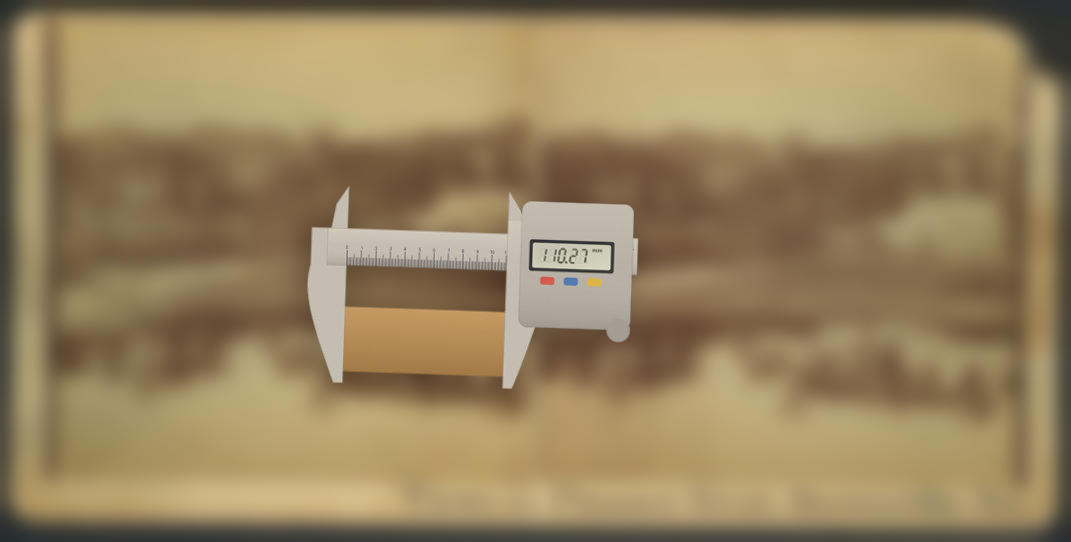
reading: 110.27 mm
